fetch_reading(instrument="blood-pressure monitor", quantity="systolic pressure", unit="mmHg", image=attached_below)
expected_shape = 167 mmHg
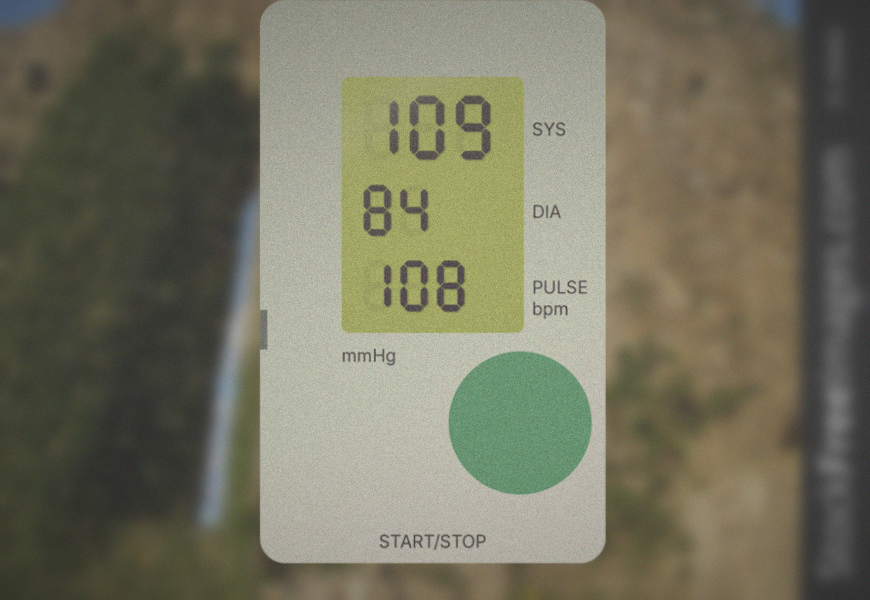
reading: 109 mmHg
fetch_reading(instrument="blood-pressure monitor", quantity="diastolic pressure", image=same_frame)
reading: 84 mmHg
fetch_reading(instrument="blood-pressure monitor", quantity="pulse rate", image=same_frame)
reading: 108 bpm
